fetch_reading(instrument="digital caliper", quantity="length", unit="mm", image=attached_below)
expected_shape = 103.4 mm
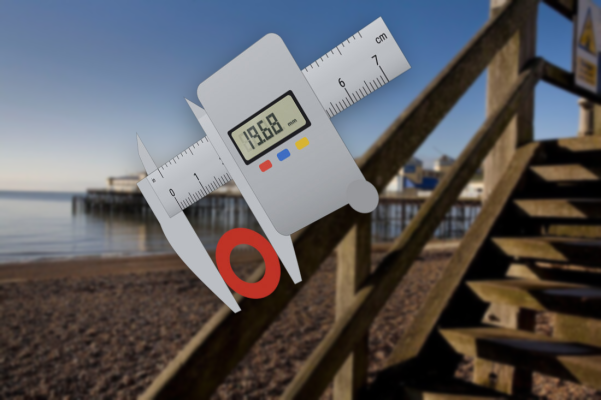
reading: 19.68 mm
